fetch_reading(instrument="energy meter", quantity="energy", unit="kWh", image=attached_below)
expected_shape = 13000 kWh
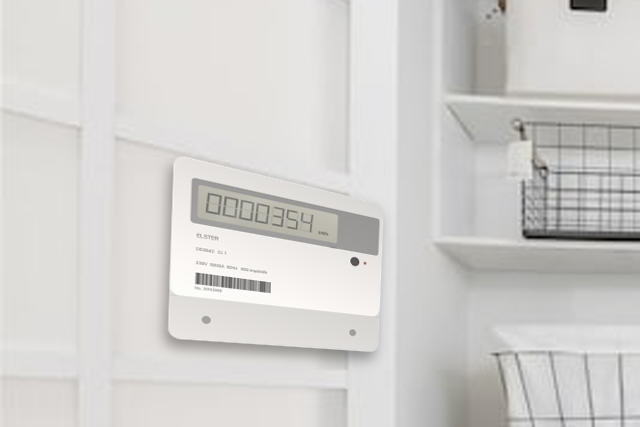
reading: 354 kWh
